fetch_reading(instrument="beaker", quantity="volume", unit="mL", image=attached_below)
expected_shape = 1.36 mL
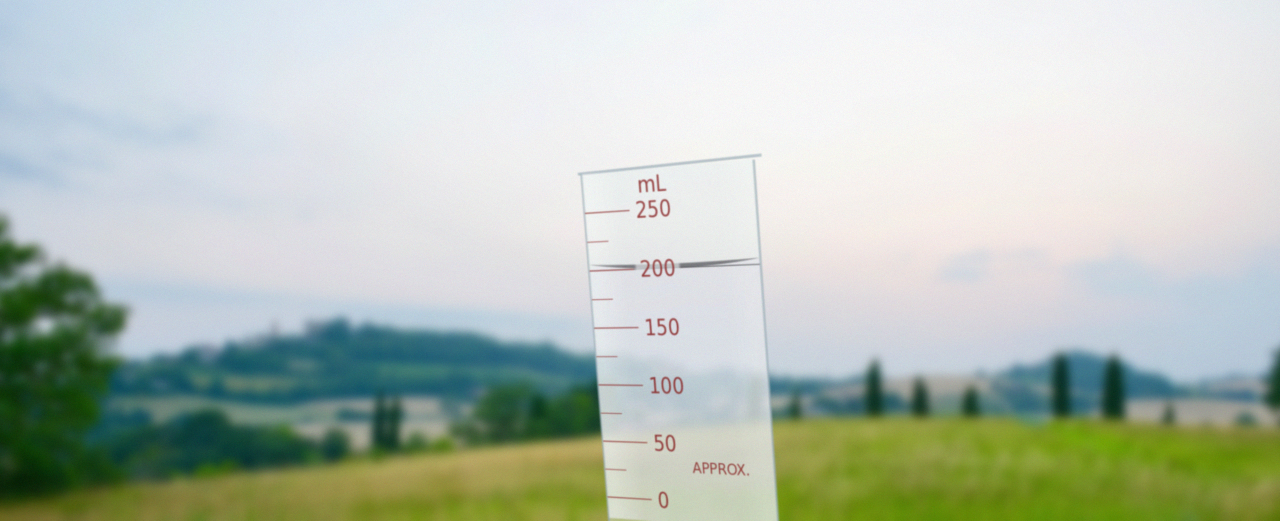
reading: 200 mL
